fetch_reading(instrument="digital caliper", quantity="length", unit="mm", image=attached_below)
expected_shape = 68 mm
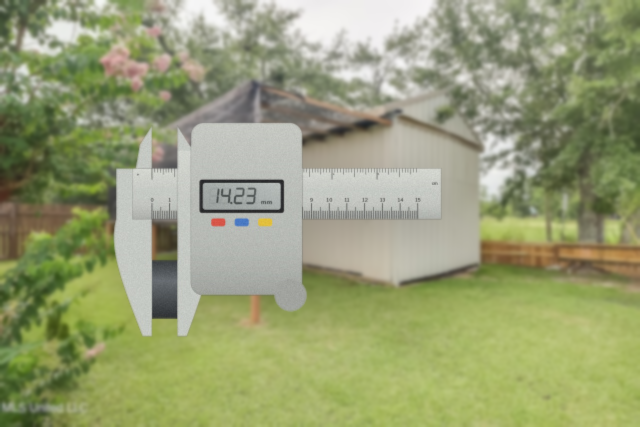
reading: 14.23 mm
